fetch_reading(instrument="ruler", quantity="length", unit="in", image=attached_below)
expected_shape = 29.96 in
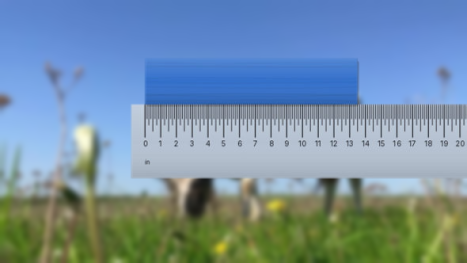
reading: 13.5 in
